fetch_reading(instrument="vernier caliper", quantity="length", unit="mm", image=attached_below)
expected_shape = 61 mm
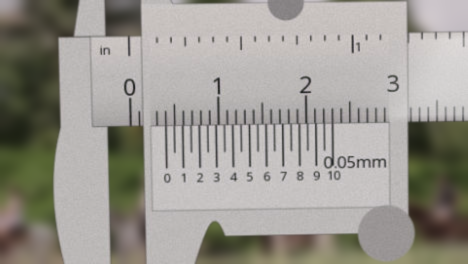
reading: 4.0 mm
